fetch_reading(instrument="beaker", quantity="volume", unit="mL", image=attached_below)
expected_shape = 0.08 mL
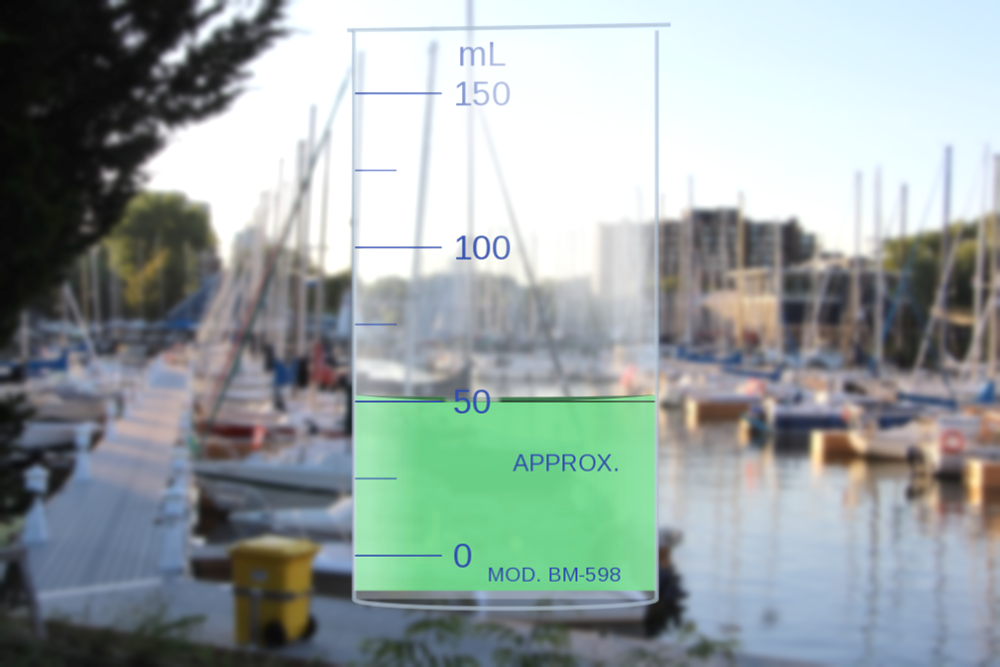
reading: 50 mL
